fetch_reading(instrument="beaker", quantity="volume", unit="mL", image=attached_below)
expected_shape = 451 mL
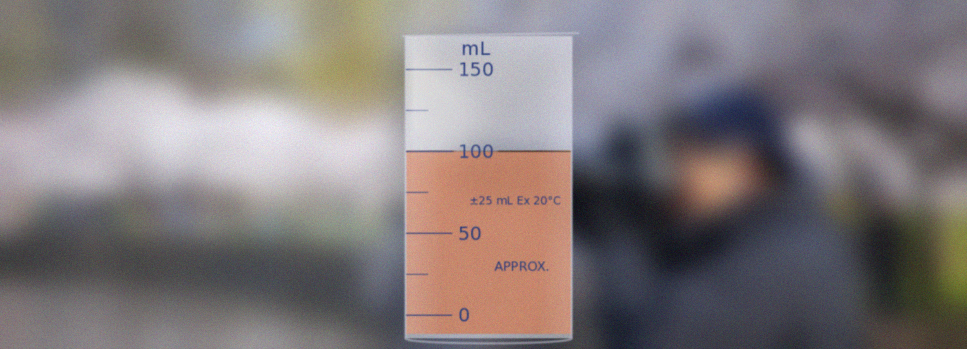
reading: 100 mL
